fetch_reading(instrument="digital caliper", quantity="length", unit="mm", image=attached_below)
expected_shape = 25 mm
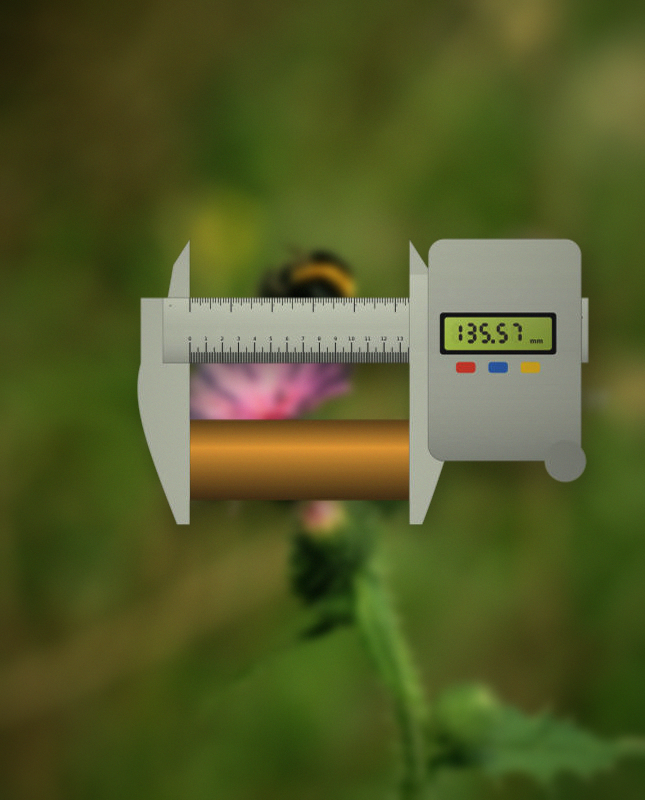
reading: 135.57 mm
